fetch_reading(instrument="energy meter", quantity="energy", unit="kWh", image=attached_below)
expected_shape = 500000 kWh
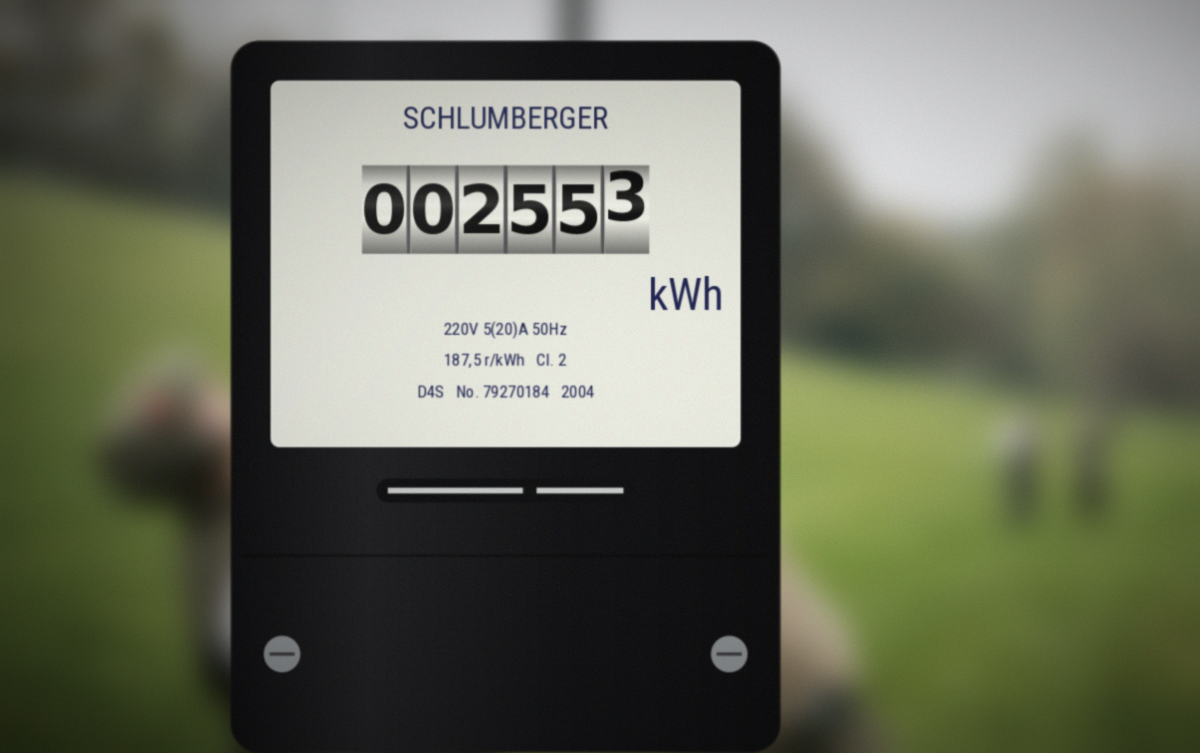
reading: 2553 kWh
